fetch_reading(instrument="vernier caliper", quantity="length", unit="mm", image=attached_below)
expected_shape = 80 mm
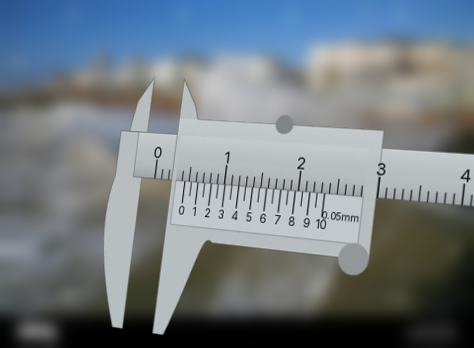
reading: 4.4 mm
